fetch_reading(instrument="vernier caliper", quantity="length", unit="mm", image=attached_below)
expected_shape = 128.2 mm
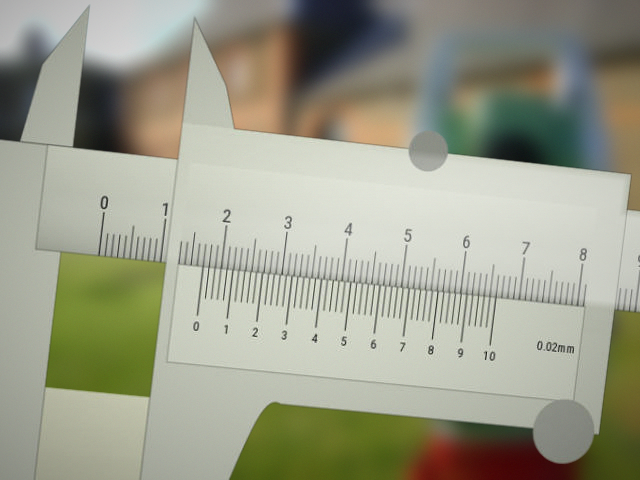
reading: 17.0 mm
